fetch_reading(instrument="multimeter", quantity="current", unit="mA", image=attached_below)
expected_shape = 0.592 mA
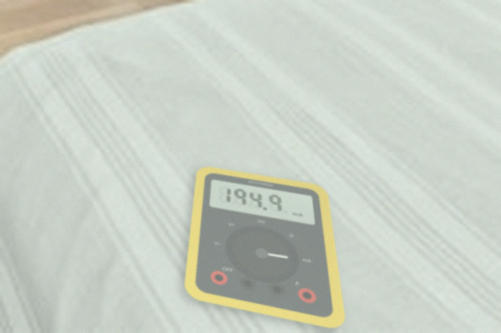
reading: 194.9 mA
